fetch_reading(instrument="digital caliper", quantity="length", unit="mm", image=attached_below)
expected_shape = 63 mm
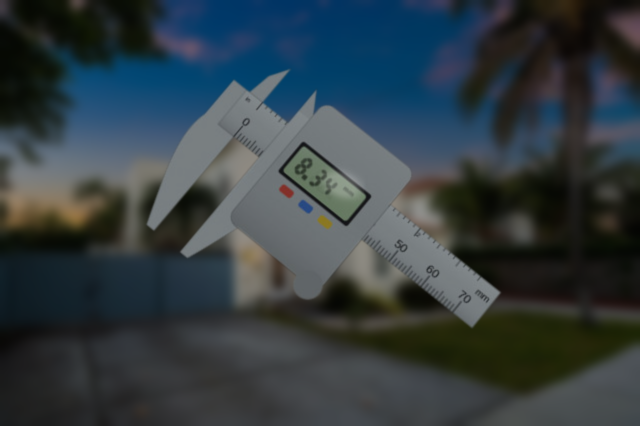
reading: 8.34 mm
